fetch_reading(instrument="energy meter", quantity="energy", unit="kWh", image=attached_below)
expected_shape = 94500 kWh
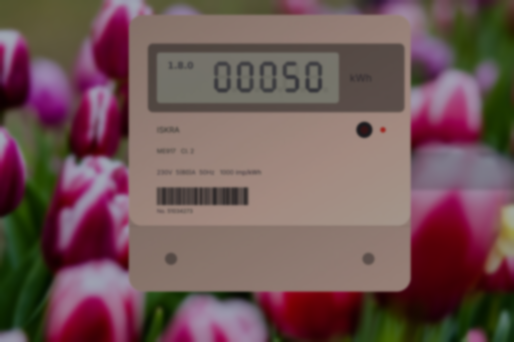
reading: 50 kWh
